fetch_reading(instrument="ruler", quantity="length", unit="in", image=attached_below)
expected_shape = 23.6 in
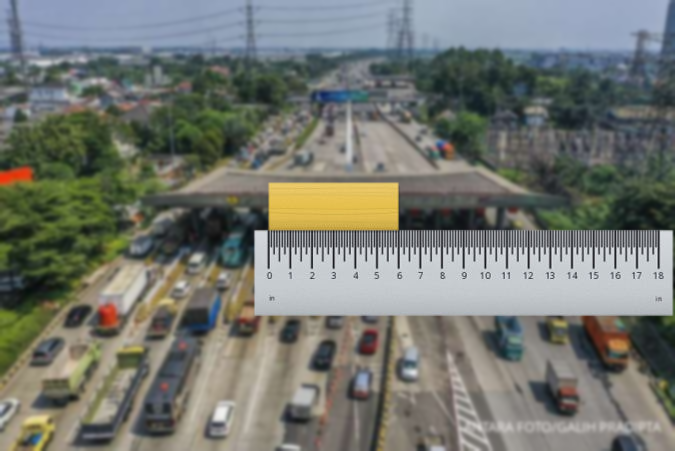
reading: 6 in
